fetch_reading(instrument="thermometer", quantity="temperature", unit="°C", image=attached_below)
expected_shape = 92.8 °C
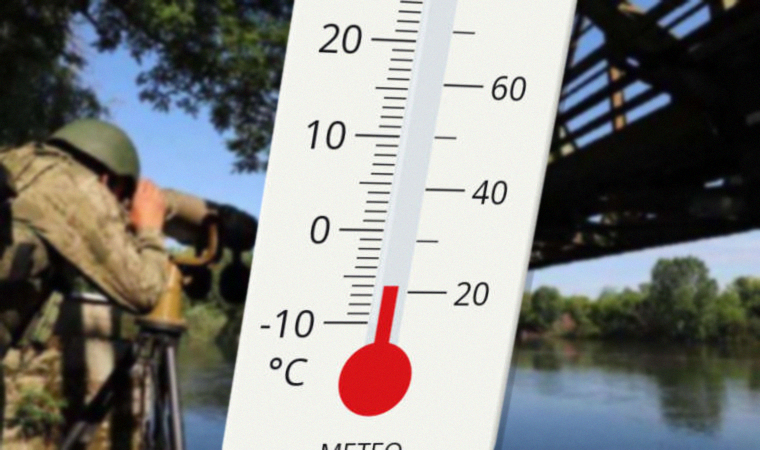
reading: -6 °C
